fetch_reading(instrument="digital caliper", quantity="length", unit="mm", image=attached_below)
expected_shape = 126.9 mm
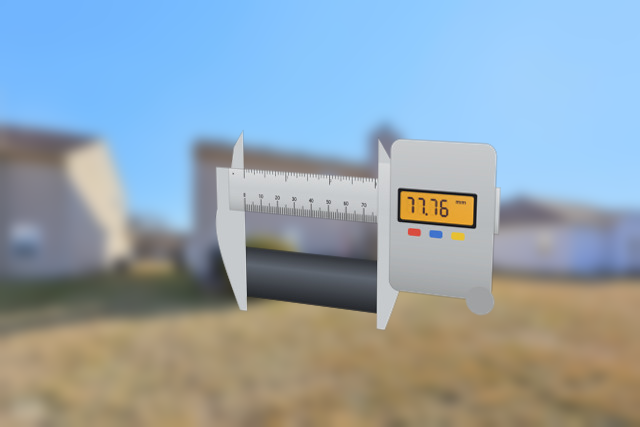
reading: 77.76 mm
